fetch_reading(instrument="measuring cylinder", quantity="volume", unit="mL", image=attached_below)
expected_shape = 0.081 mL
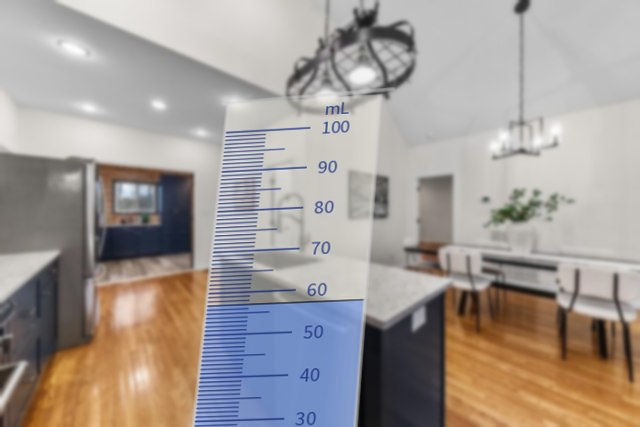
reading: 57 mL
